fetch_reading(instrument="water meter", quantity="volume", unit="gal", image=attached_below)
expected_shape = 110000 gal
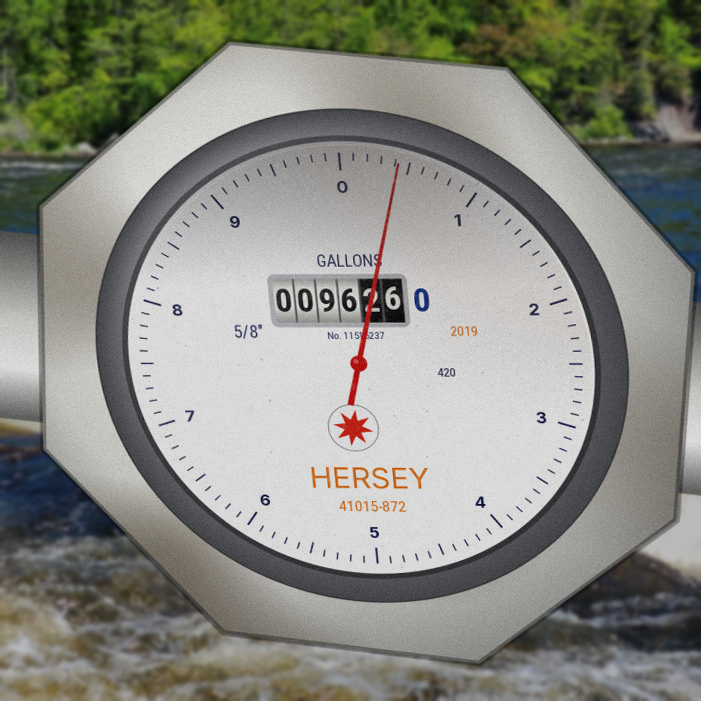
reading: 96260.4 gal
